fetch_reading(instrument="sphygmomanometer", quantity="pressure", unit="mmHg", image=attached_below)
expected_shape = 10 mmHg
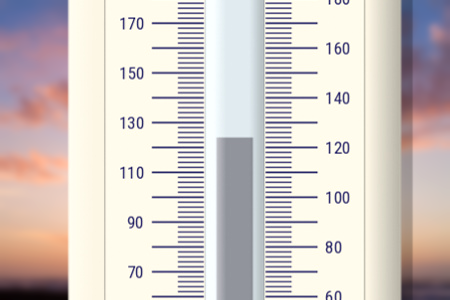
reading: 124 mmHg
